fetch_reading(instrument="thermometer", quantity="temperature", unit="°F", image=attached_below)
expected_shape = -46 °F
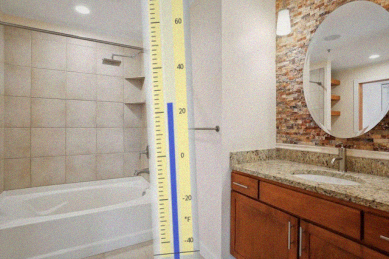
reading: 24 °F
